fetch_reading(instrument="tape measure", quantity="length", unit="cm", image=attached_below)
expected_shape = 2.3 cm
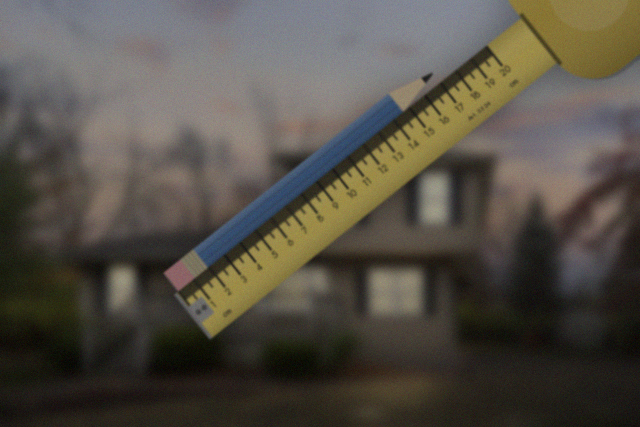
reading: 17 cm
